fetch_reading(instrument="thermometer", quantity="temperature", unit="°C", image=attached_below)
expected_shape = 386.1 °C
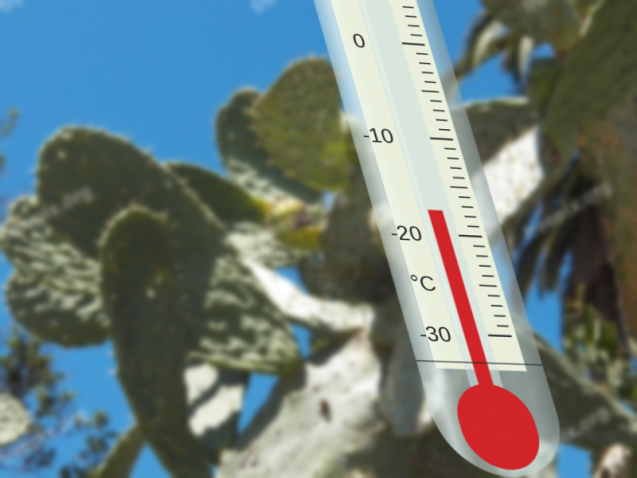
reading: -17.5 °C
